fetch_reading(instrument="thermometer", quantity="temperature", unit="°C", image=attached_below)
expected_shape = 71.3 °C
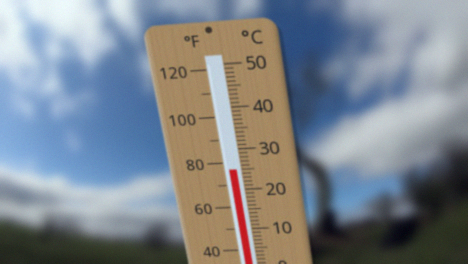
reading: 25 °C
